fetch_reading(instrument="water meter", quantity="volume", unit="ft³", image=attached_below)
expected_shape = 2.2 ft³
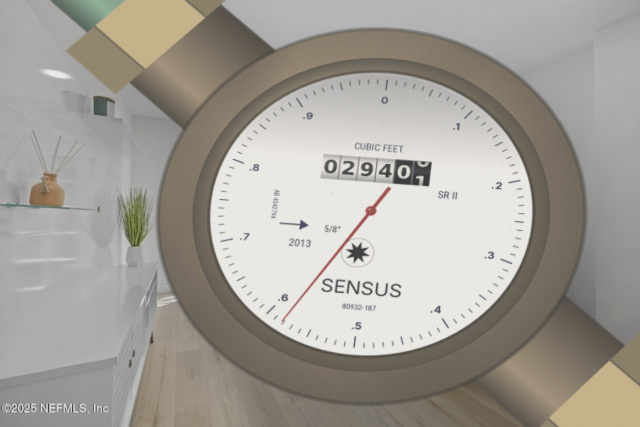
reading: 29400.58 ft³
